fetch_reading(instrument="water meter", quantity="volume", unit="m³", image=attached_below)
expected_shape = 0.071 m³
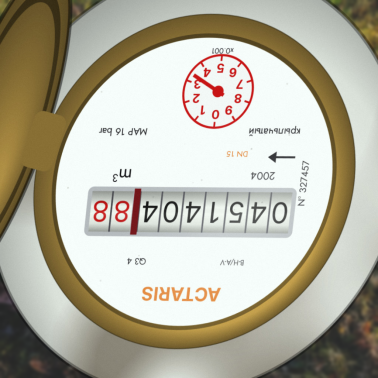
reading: 451404.883 m³
